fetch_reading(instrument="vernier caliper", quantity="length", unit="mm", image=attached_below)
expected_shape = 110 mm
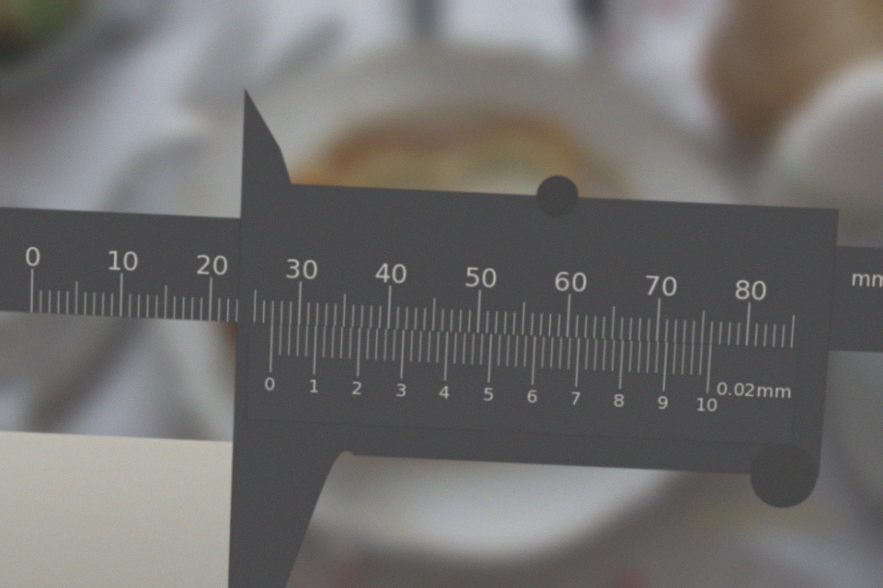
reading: 27.0 mm
